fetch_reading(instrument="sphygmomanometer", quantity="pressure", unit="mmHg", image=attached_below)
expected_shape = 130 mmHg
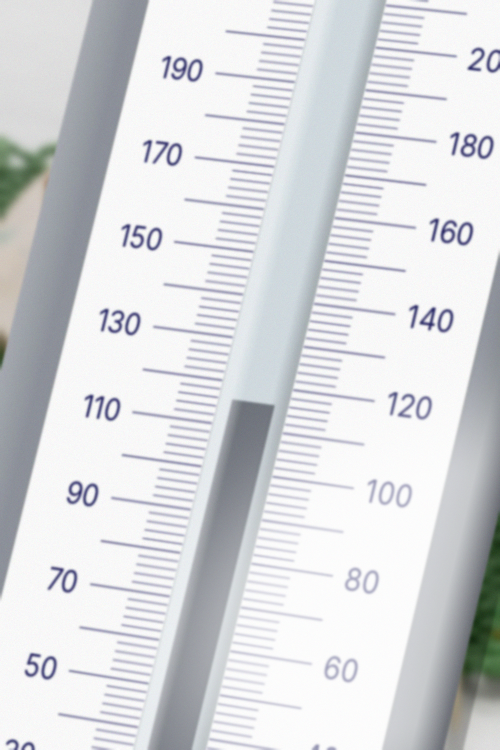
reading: 116 mmHg
